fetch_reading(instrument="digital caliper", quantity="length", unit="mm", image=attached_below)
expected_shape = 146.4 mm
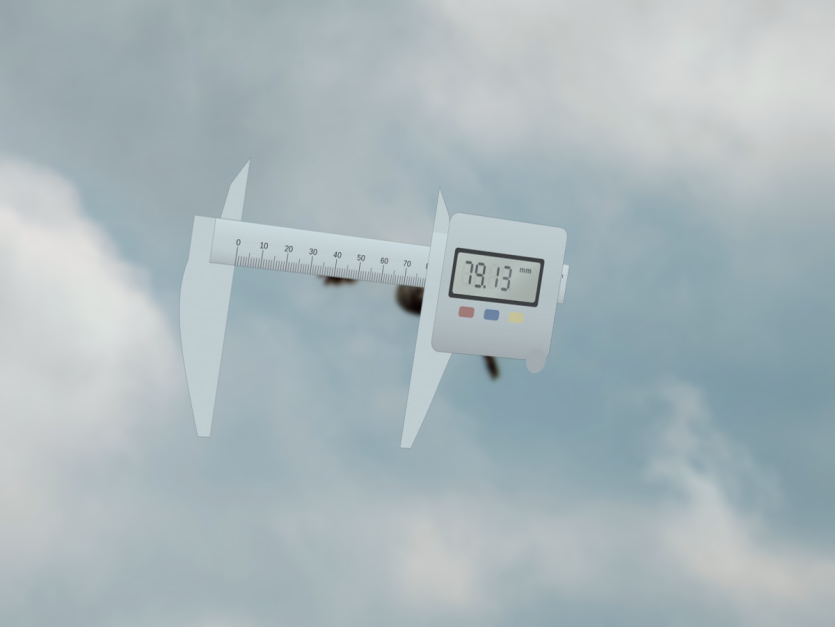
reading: 79.13 mm
